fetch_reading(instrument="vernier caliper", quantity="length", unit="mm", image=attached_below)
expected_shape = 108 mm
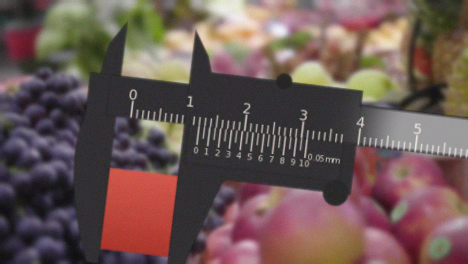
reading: 12.0 mm
